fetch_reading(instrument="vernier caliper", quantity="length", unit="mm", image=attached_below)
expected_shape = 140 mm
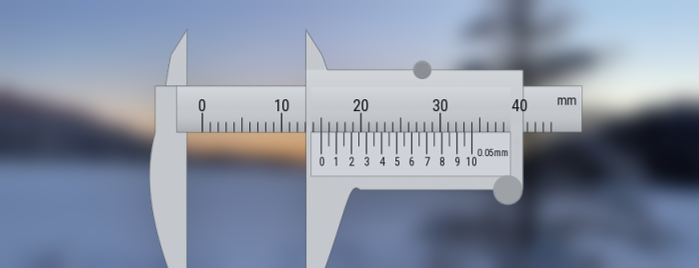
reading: 15.0 mm
